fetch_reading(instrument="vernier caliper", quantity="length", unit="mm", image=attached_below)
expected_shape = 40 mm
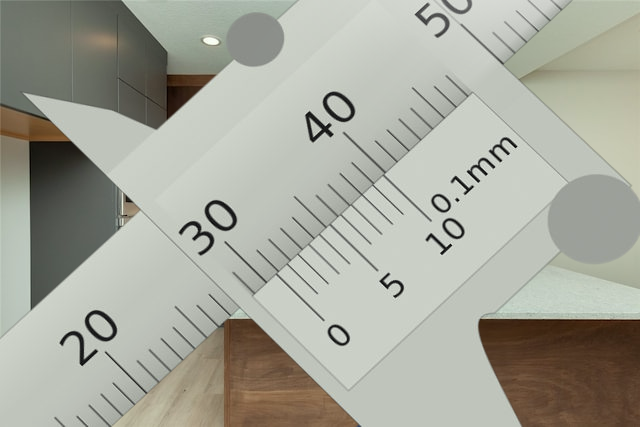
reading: 30.8 mm
